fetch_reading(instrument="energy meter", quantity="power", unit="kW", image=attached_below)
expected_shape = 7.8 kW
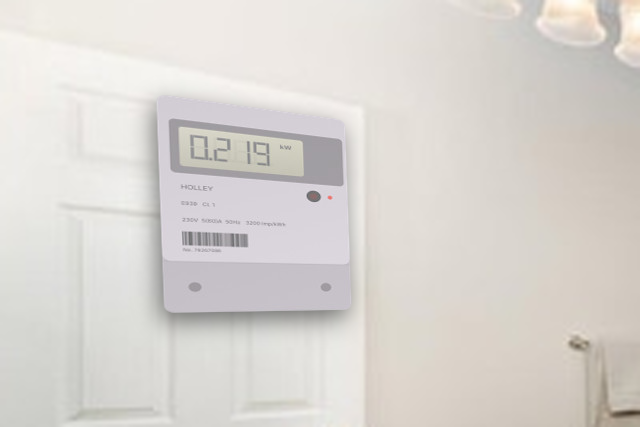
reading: 0.219 kW
